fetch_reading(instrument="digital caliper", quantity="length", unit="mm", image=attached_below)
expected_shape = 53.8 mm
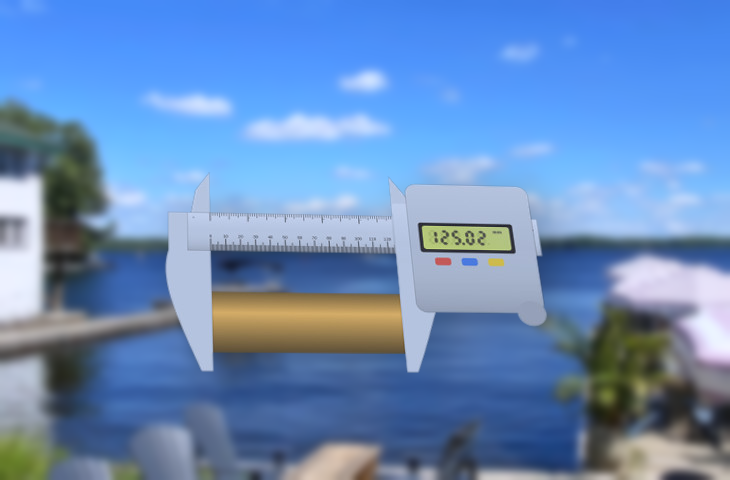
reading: 125.02 mm
